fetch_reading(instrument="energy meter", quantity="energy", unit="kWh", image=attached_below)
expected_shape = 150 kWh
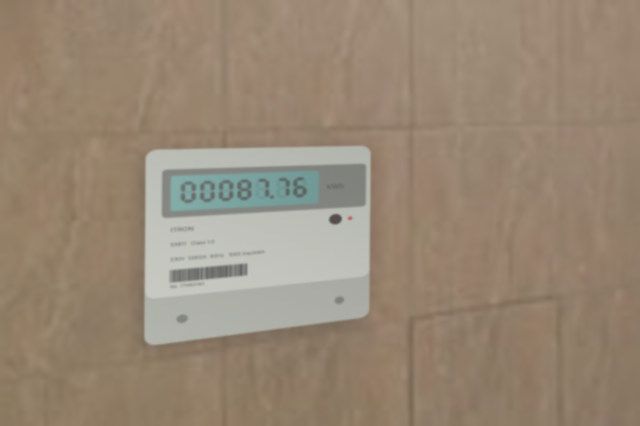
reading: 87.76 kWh
